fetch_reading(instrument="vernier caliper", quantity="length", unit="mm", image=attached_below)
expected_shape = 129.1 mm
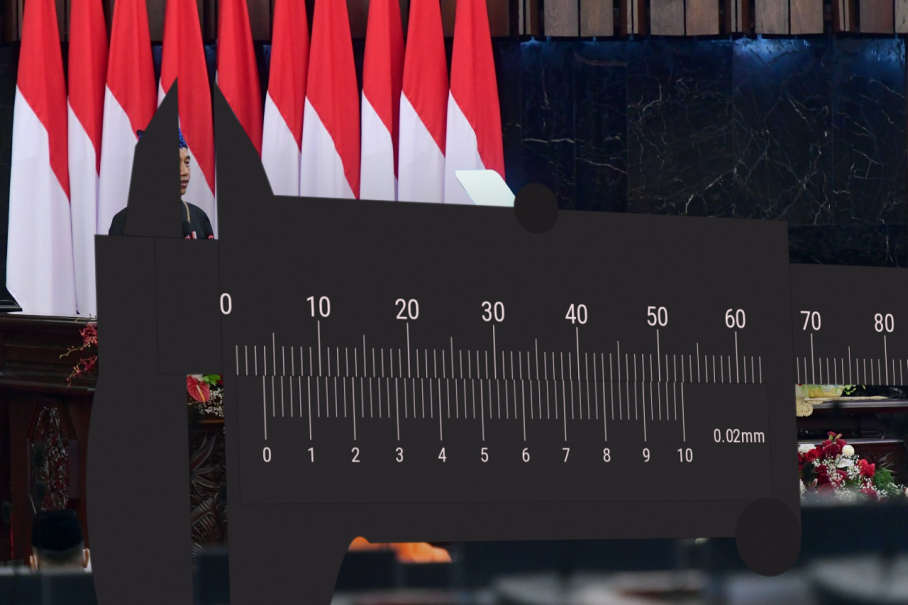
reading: 3.8 mm
